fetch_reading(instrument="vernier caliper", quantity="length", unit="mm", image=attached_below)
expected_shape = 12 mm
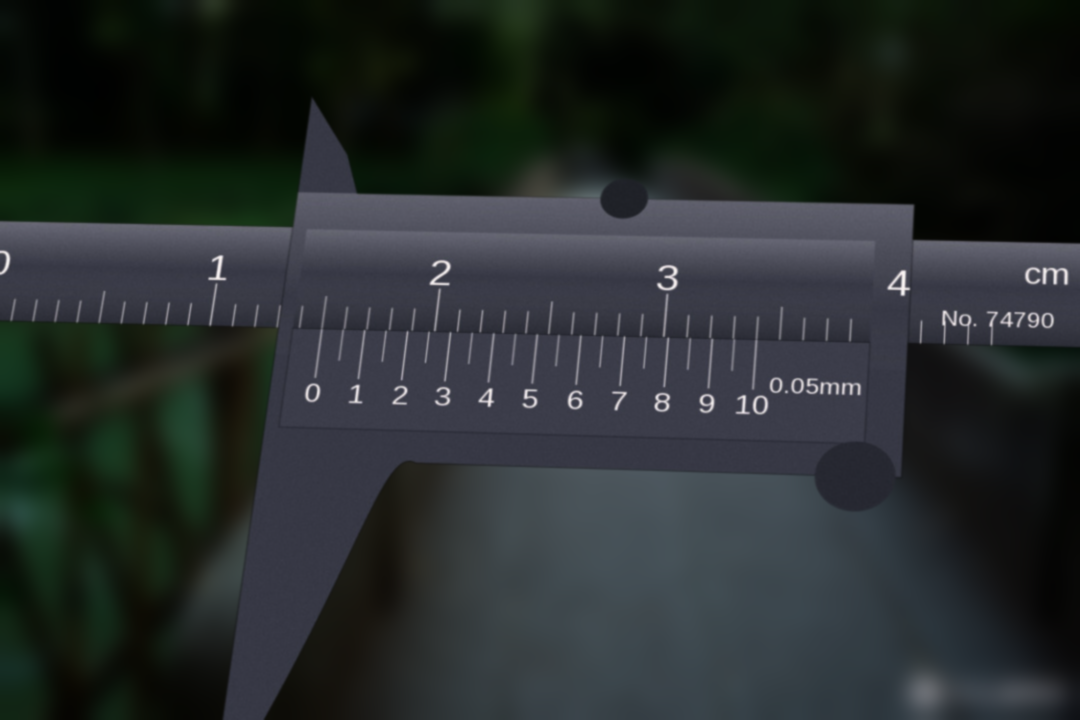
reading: 15.0 mm
